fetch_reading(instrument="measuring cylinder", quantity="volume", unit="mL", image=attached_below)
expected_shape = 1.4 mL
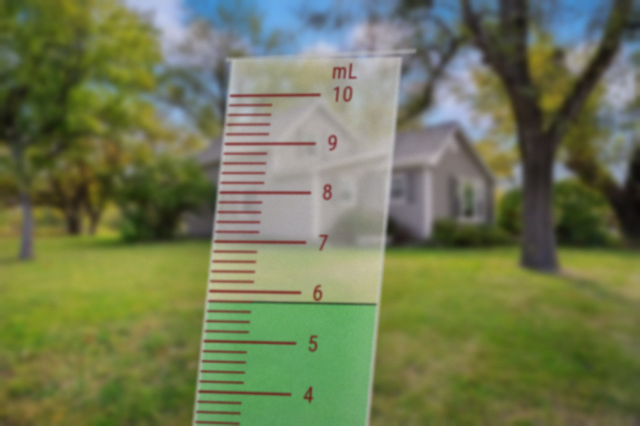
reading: 5.8 mL
